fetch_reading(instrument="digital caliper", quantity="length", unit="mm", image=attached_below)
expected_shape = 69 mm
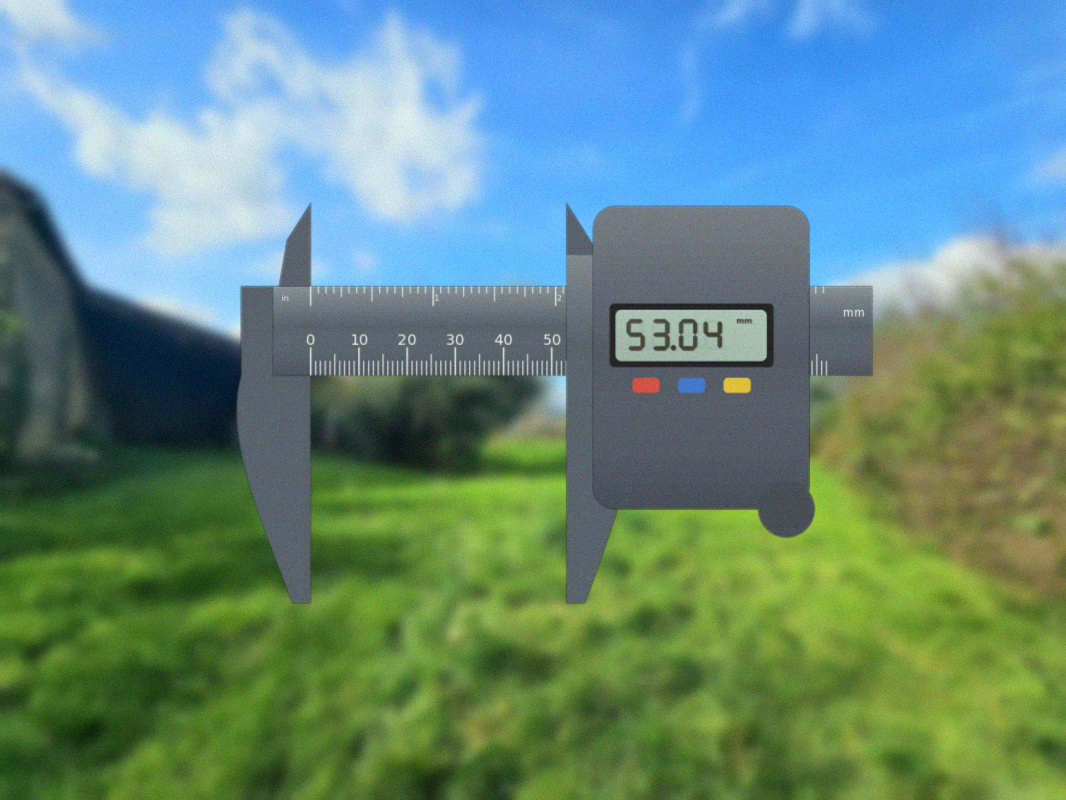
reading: 53.04 mm
